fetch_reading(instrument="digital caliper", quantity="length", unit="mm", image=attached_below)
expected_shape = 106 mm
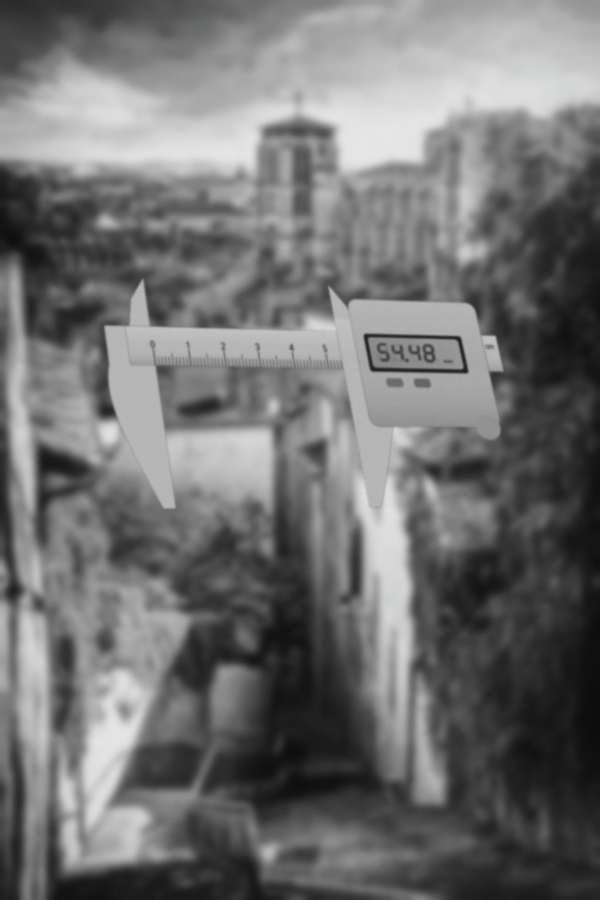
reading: 54.48 mm
